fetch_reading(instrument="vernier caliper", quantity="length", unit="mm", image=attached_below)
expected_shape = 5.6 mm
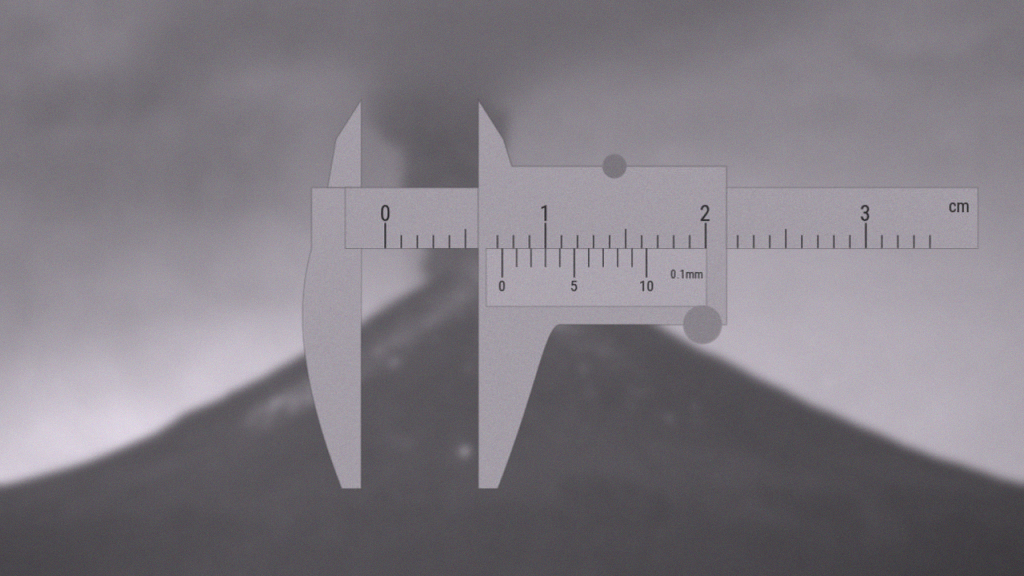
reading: 7.3 mm
